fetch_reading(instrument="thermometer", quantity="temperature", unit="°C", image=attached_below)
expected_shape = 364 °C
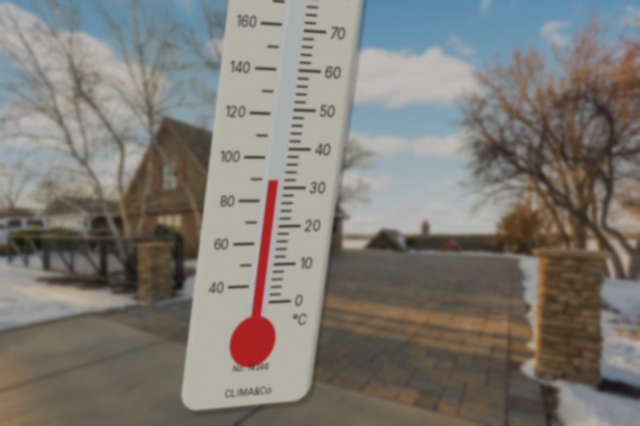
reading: 32 °C
